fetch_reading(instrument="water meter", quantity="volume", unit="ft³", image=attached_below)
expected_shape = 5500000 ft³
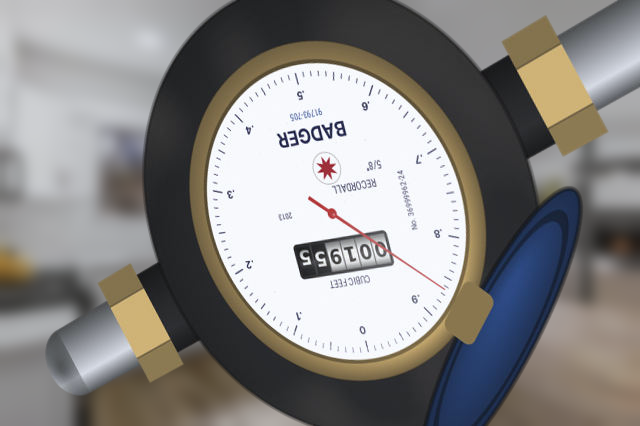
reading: 1954.86 ft³
